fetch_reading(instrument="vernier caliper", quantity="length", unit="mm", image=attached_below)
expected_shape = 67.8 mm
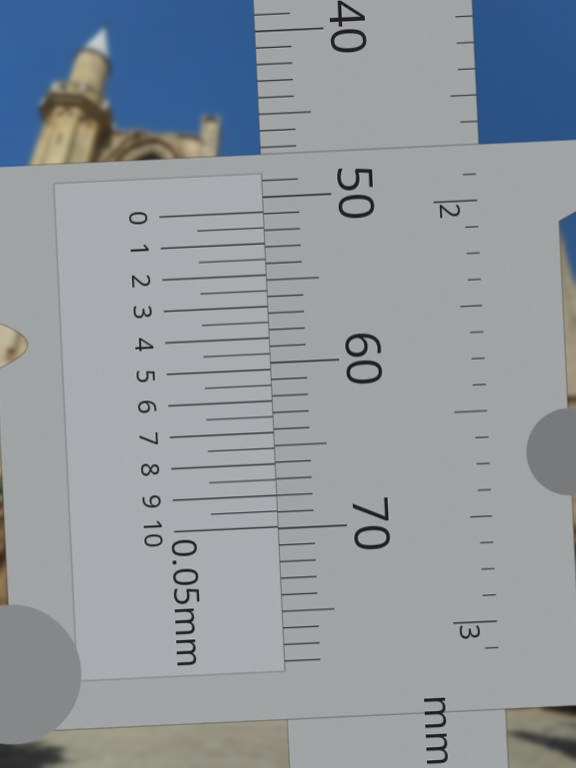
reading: 50.9 mm
